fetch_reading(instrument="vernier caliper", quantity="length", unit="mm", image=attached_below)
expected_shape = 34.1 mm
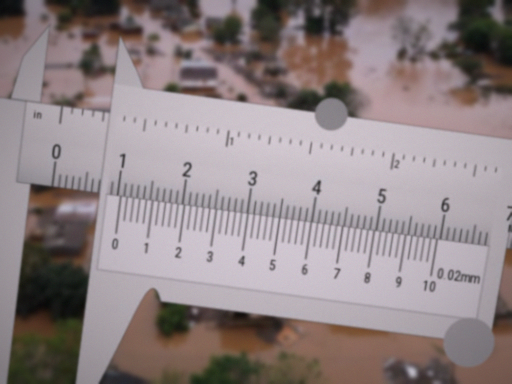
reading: 10.5 mm
